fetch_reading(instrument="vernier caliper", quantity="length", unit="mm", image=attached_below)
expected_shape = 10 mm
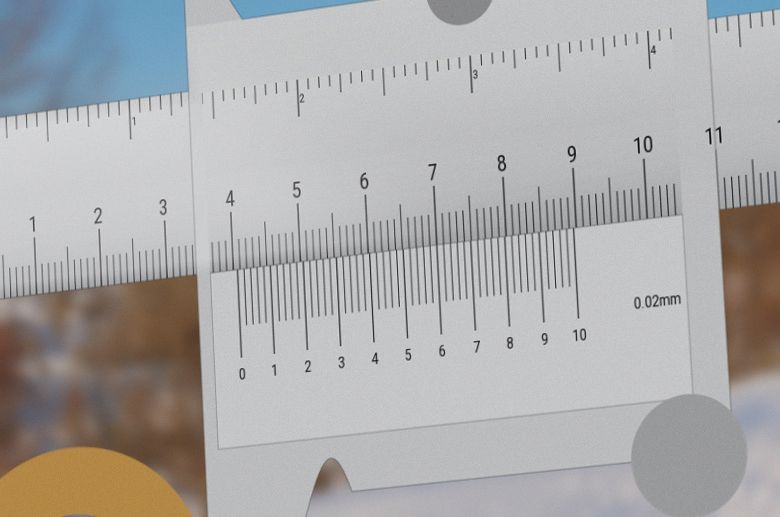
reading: 40.6 mm
